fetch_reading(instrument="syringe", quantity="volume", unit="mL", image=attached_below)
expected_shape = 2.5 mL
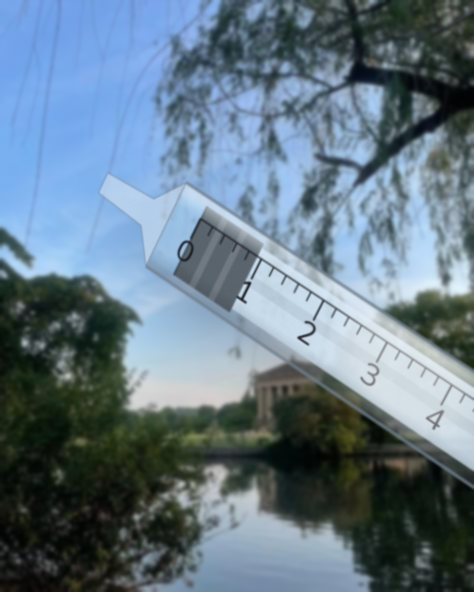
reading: 0 mL
